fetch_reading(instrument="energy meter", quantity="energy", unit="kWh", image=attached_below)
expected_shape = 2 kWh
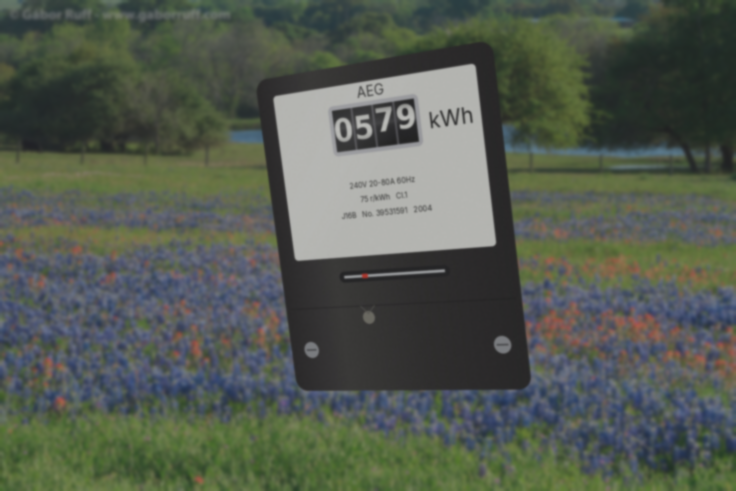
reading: 579 kWh
